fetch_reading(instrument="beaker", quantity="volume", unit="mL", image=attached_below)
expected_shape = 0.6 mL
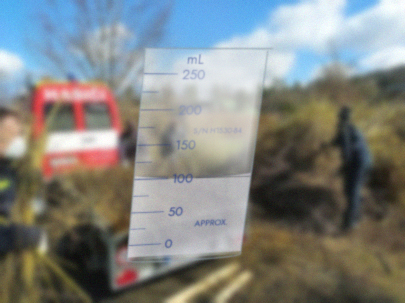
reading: 100 mL
